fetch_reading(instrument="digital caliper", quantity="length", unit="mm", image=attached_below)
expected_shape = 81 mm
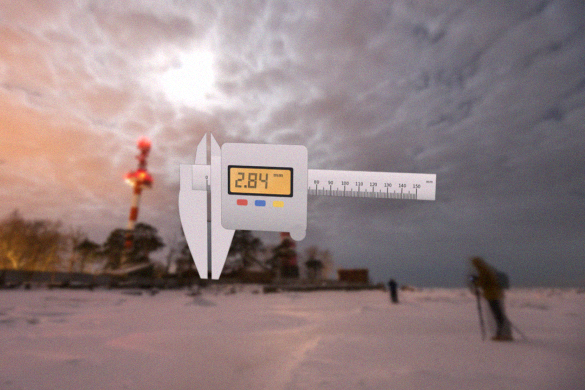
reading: 2.84 mm
